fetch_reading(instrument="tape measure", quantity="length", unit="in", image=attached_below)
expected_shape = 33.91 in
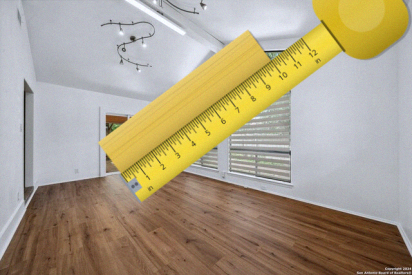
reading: 10 in
